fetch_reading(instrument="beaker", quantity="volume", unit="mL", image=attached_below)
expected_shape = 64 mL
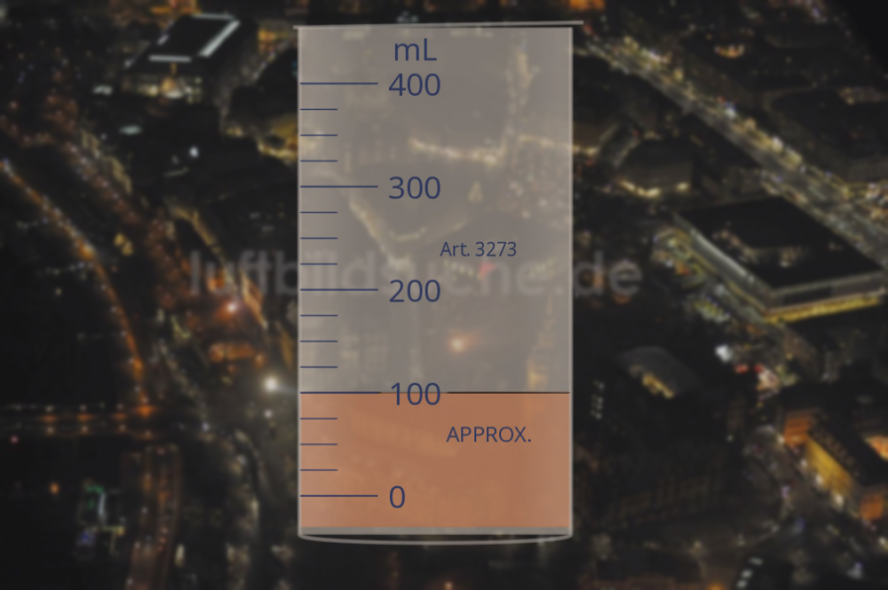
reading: 100 mL
